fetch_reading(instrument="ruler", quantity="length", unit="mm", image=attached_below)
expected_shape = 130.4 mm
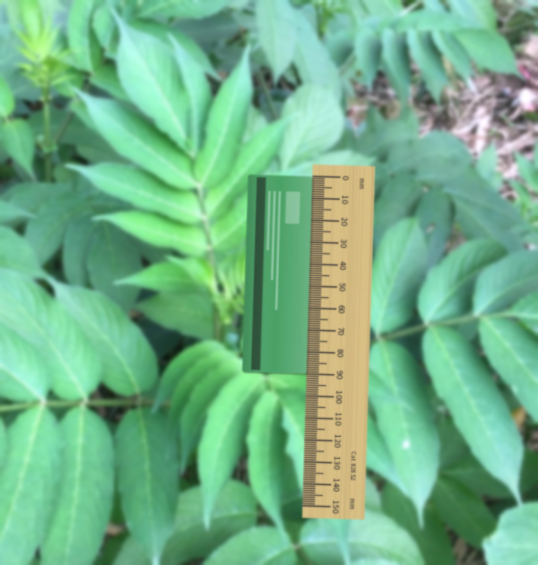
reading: 90 mm
